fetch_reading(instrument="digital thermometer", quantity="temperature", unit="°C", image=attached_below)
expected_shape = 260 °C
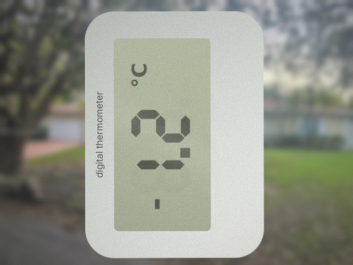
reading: -1.2 °C
